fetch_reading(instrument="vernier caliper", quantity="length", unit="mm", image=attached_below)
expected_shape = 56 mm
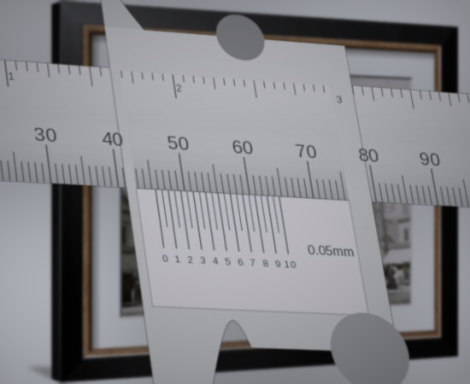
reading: 45.6 mm
